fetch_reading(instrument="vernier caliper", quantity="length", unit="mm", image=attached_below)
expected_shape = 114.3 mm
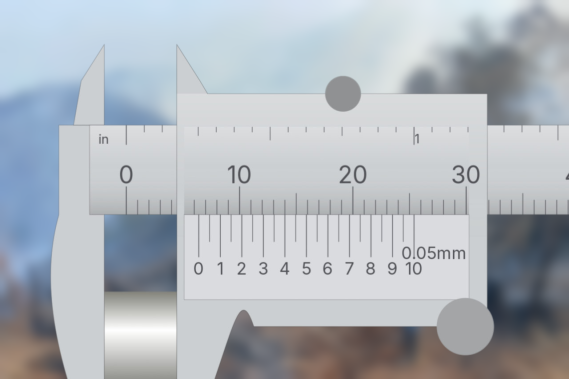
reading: 6.4 mm
